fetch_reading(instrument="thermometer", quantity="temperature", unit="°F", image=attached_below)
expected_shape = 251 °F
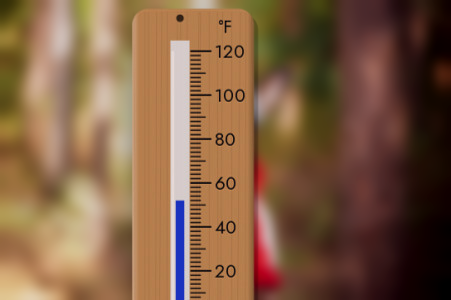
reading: 52 °F
